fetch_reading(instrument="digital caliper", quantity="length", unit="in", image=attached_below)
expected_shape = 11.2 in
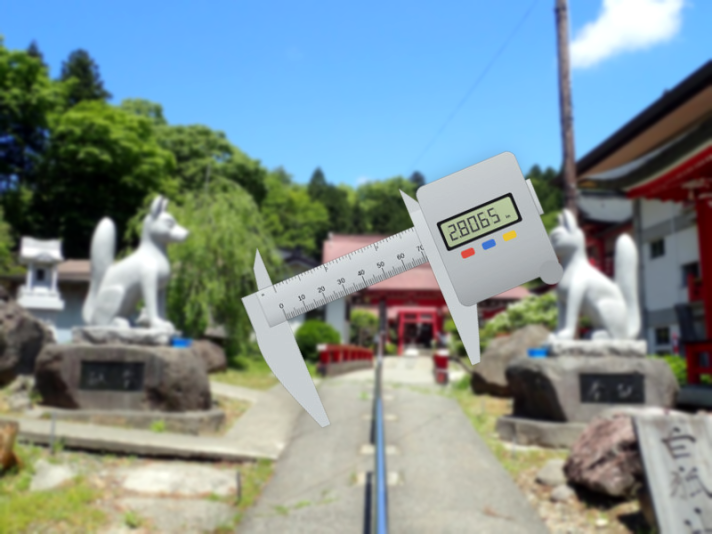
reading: 2.8065 in
